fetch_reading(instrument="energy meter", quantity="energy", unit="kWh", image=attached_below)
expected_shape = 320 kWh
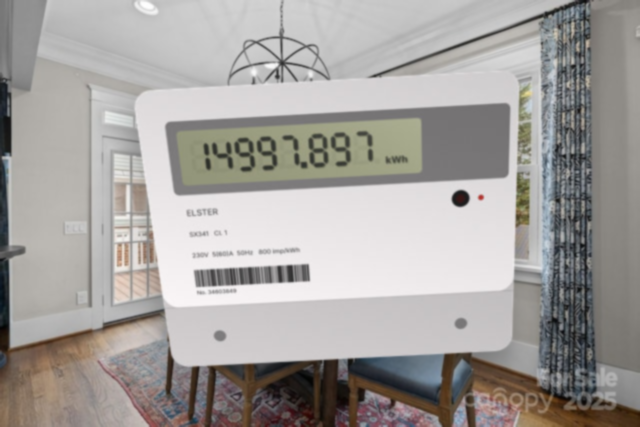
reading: 14997.897 kWh
